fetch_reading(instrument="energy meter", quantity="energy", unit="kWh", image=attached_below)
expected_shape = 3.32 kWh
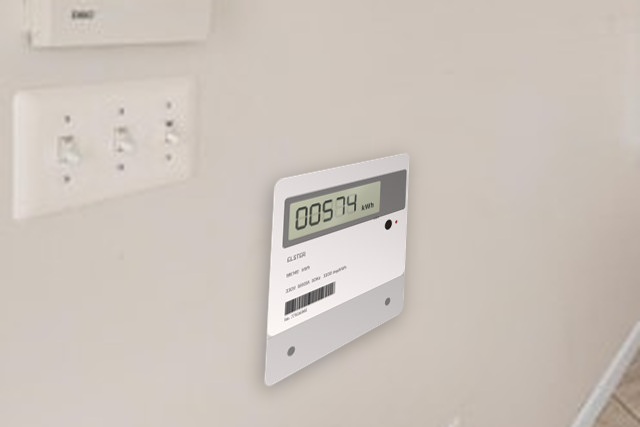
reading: 574 kWh
